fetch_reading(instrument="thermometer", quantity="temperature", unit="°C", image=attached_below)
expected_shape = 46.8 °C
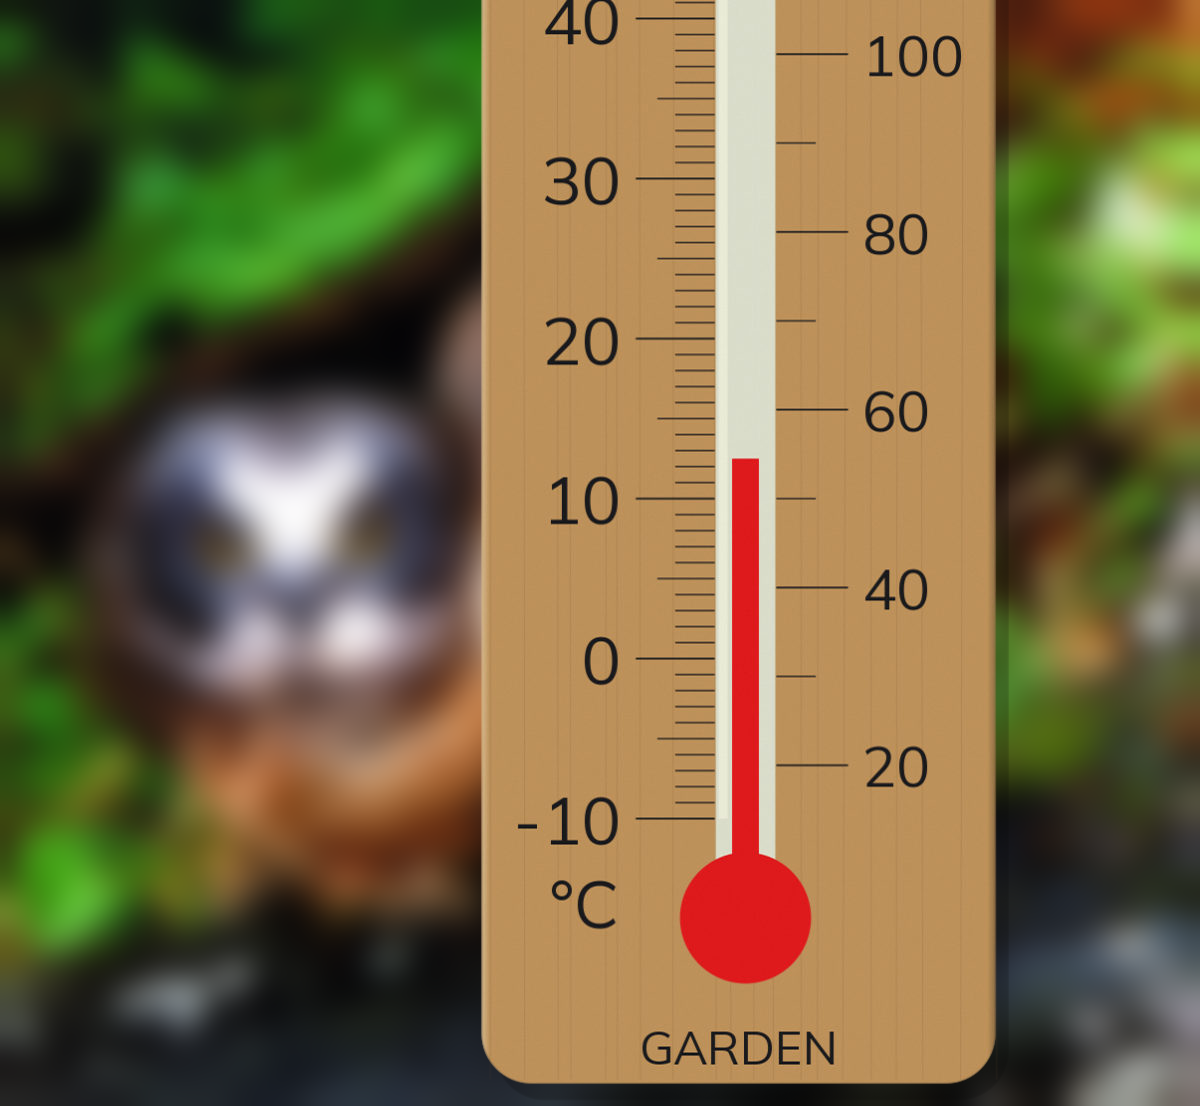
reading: 12.5 °C
